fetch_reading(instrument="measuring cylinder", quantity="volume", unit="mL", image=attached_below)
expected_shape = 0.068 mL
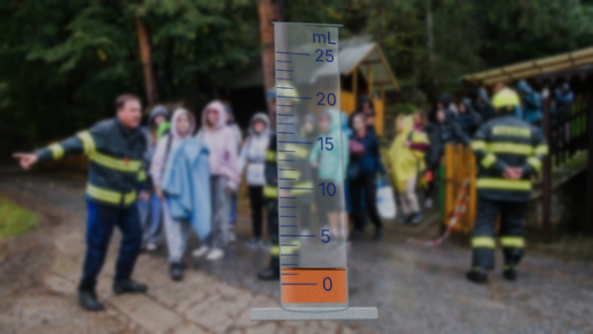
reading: 1.5 mL
